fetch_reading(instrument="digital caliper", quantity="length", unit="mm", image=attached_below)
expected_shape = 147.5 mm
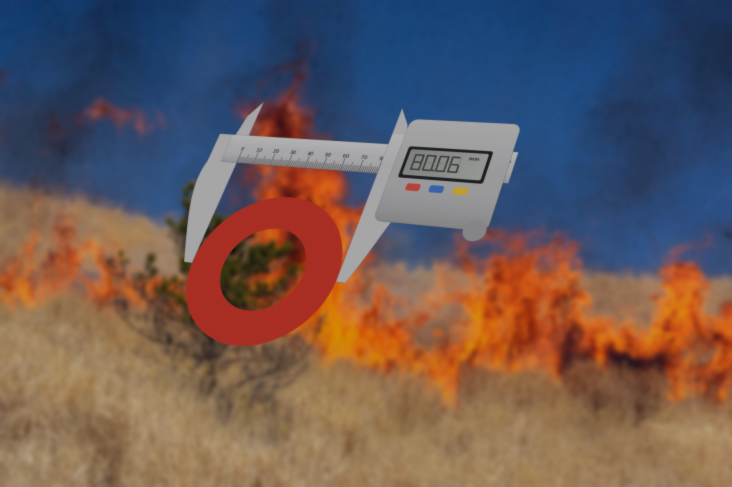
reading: 80.06 mm
